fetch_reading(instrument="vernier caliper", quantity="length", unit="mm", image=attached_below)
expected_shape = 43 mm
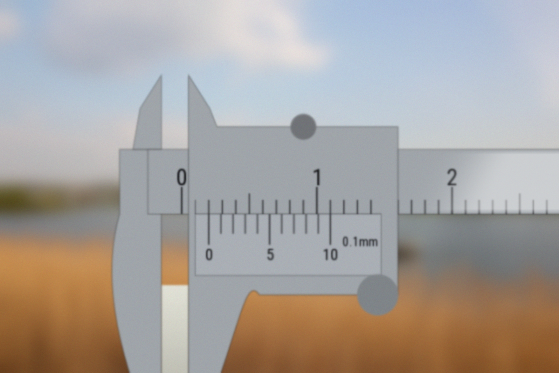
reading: 2.0 mm
